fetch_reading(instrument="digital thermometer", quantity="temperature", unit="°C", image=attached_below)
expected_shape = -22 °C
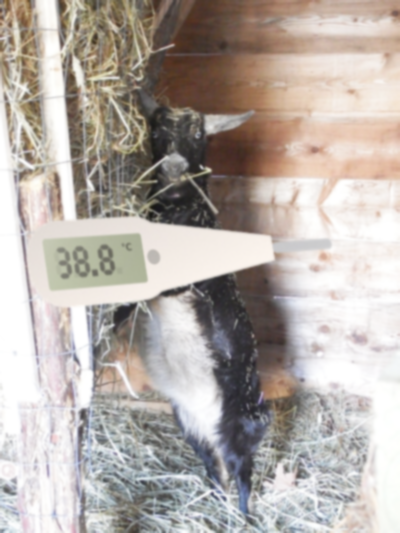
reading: 38.8 °C
